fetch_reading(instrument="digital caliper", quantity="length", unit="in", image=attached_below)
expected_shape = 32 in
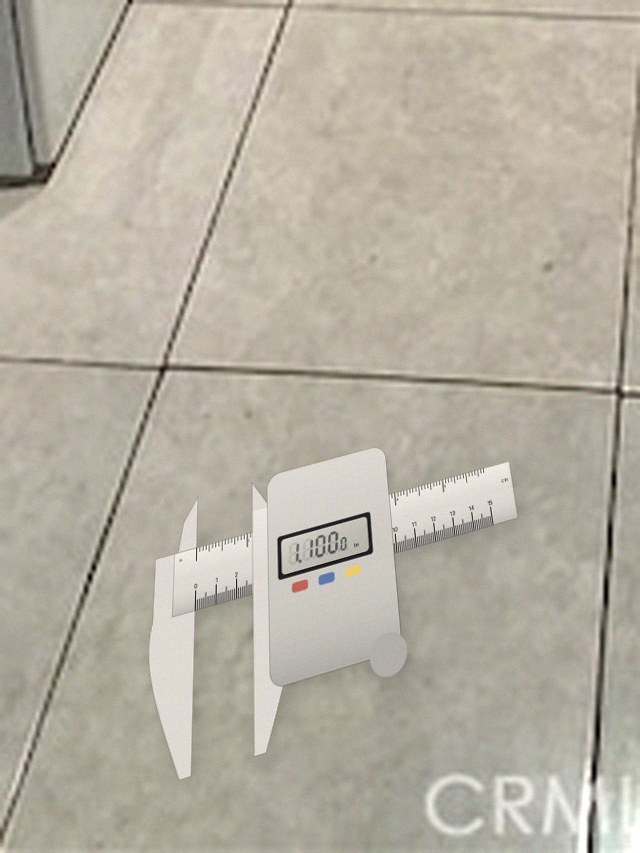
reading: 1.1000 in
